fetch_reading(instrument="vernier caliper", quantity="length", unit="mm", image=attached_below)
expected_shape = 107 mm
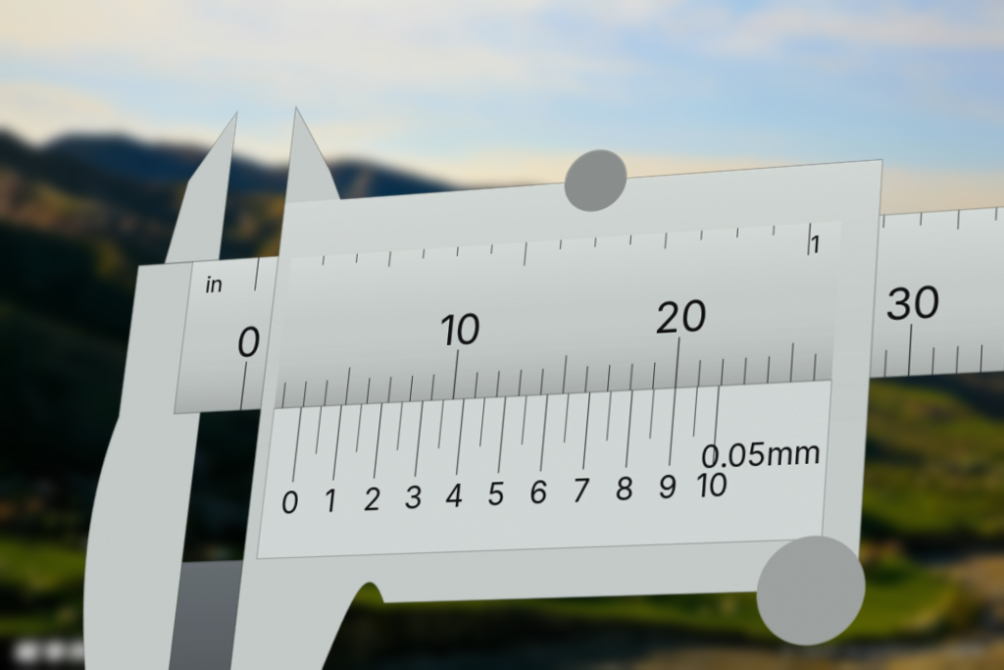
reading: 2.9 mm
